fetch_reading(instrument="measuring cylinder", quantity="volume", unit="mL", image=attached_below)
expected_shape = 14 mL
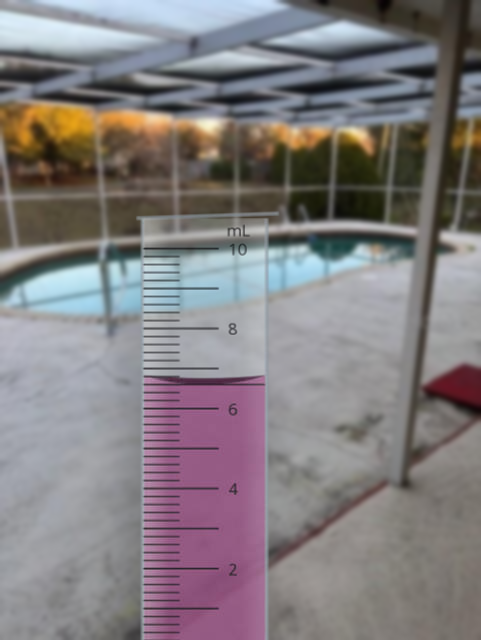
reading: 6.6 mL
